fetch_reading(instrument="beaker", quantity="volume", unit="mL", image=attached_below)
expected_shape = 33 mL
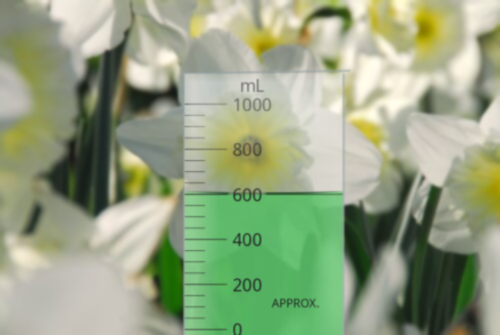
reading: 600 mL
